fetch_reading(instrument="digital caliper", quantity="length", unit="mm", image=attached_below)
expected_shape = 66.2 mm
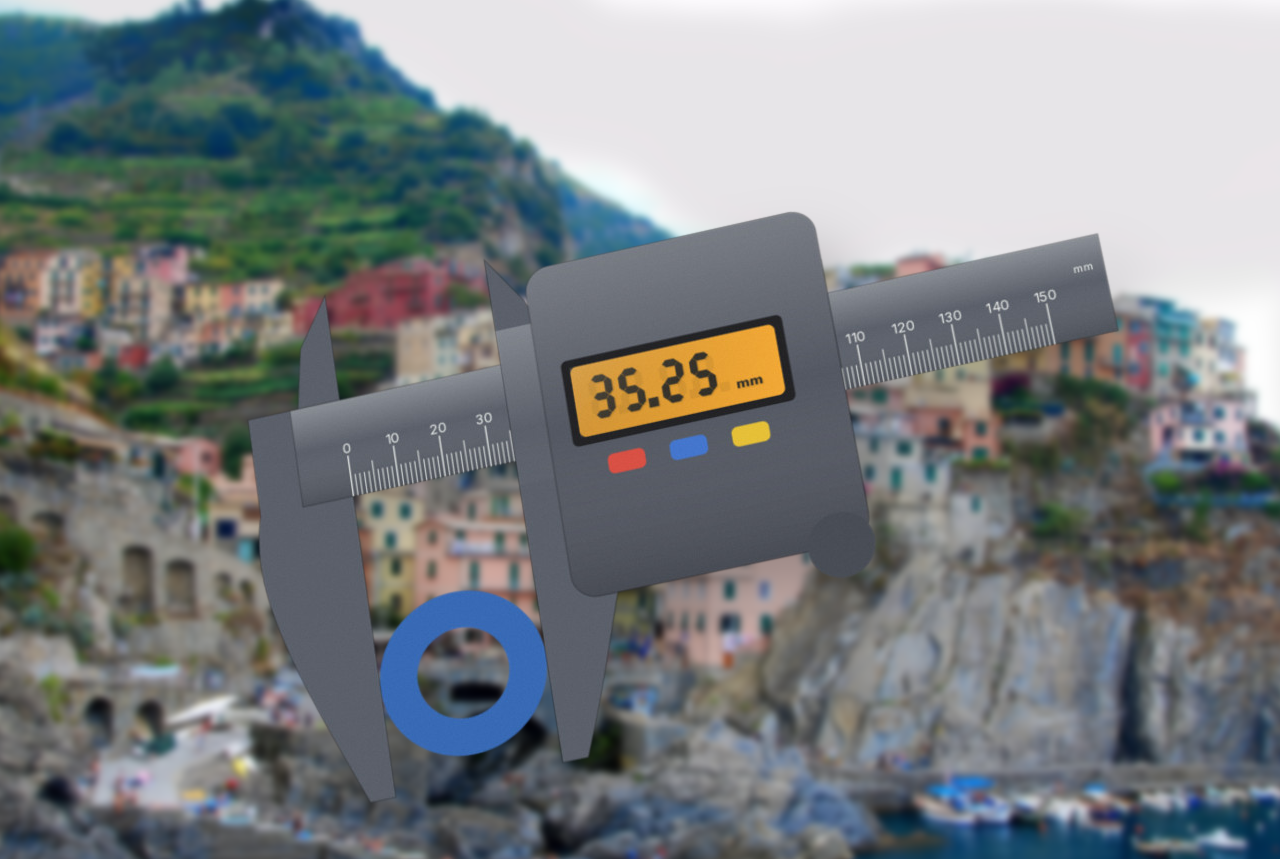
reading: 35.25 mm
